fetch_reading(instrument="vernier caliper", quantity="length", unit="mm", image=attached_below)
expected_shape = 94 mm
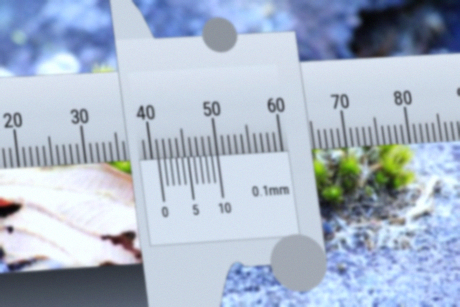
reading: 41.0 mm
